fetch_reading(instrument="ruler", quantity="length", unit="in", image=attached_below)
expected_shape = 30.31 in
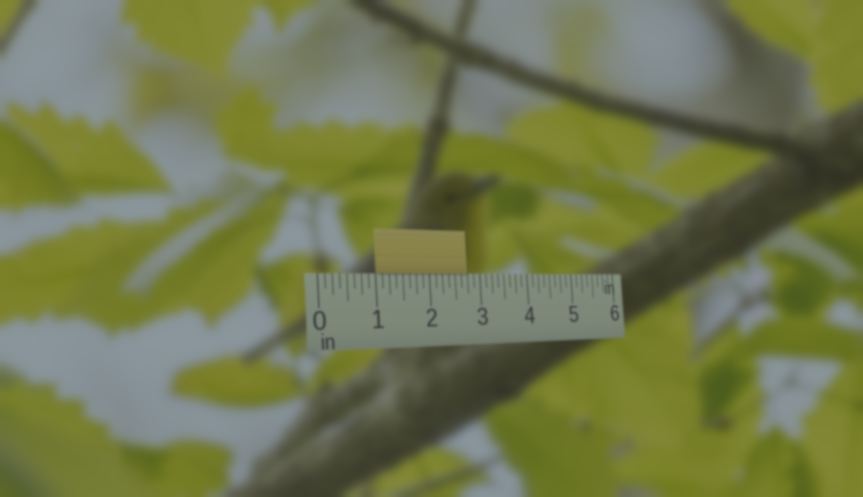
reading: 1.75 in
